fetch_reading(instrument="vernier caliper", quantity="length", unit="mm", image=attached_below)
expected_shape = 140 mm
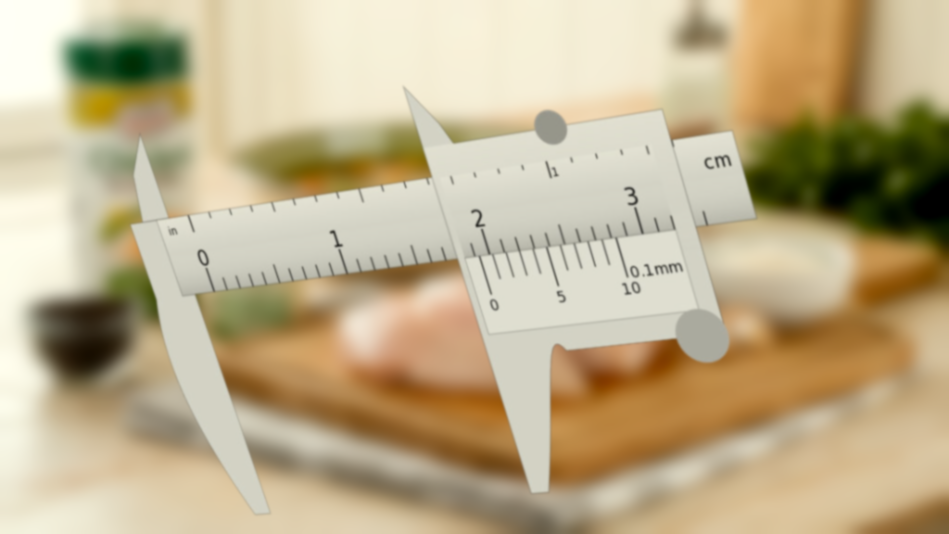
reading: 19.3 mm
